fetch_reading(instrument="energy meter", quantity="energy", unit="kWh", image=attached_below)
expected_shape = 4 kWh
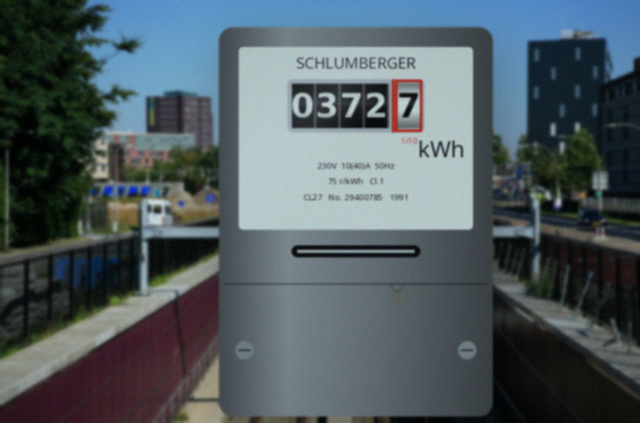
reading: 372.7 kWh
